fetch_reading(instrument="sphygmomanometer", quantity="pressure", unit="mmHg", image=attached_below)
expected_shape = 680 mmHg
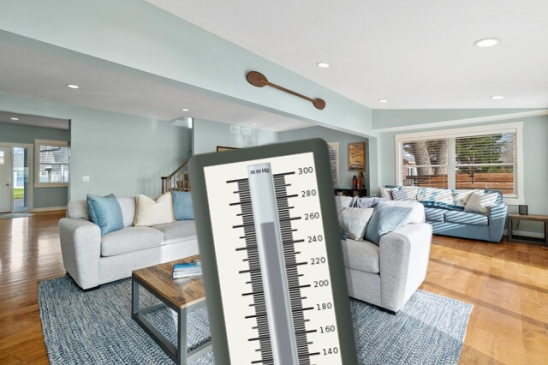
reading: 260 mmHg
